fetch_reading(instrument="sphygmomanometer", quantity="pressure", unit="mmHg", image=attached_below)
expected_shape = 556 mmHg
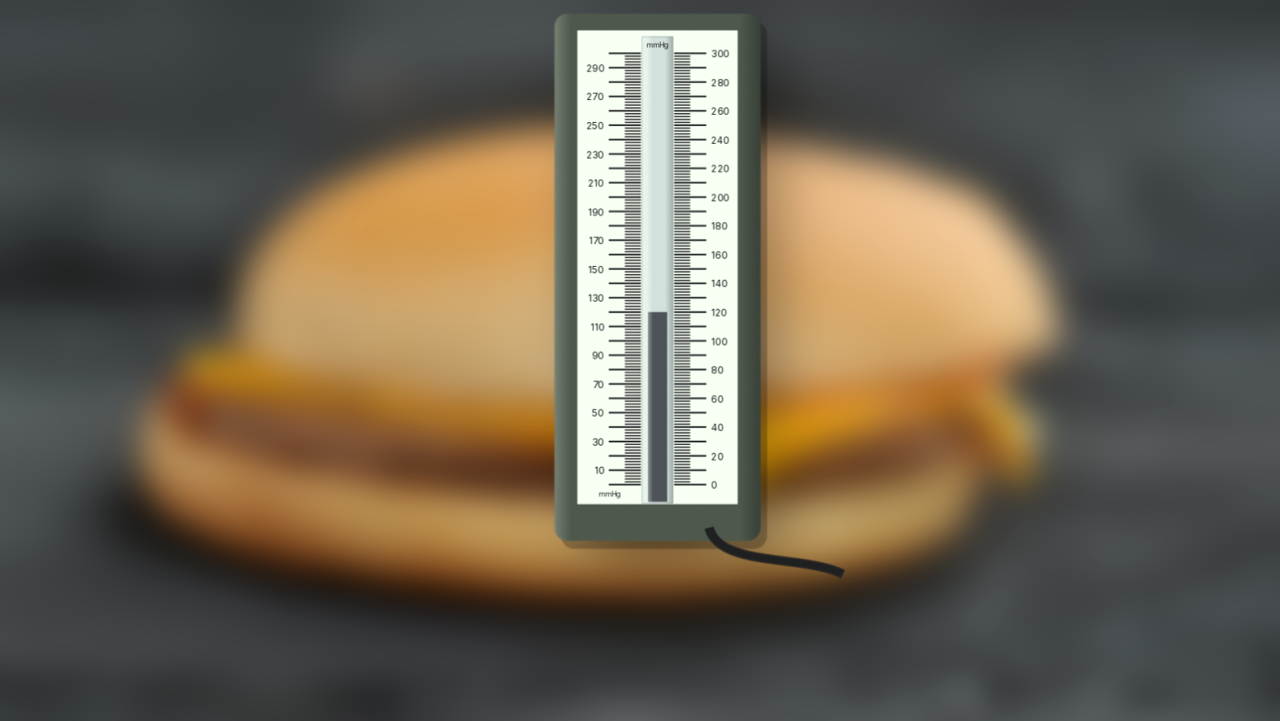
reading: 120 mmHg
